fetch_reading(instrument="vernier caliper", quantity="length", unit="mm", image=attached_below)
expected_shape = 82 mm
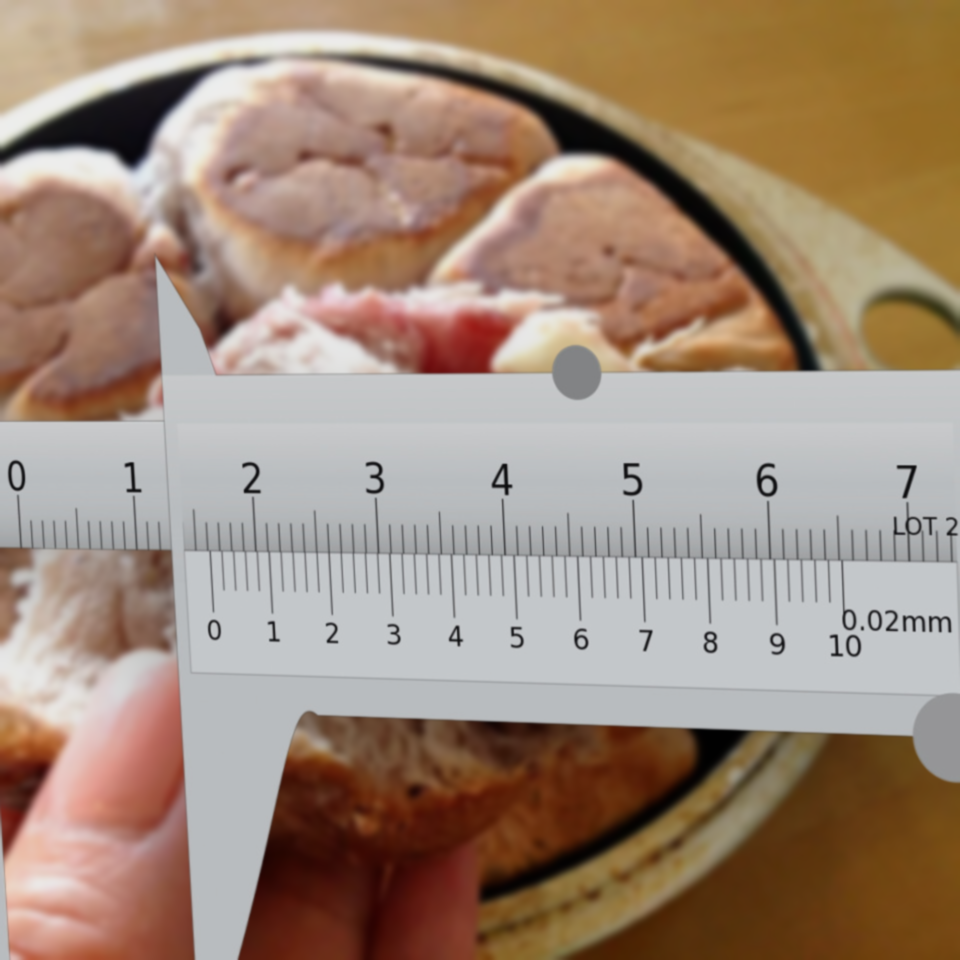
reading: 16.2 mm
